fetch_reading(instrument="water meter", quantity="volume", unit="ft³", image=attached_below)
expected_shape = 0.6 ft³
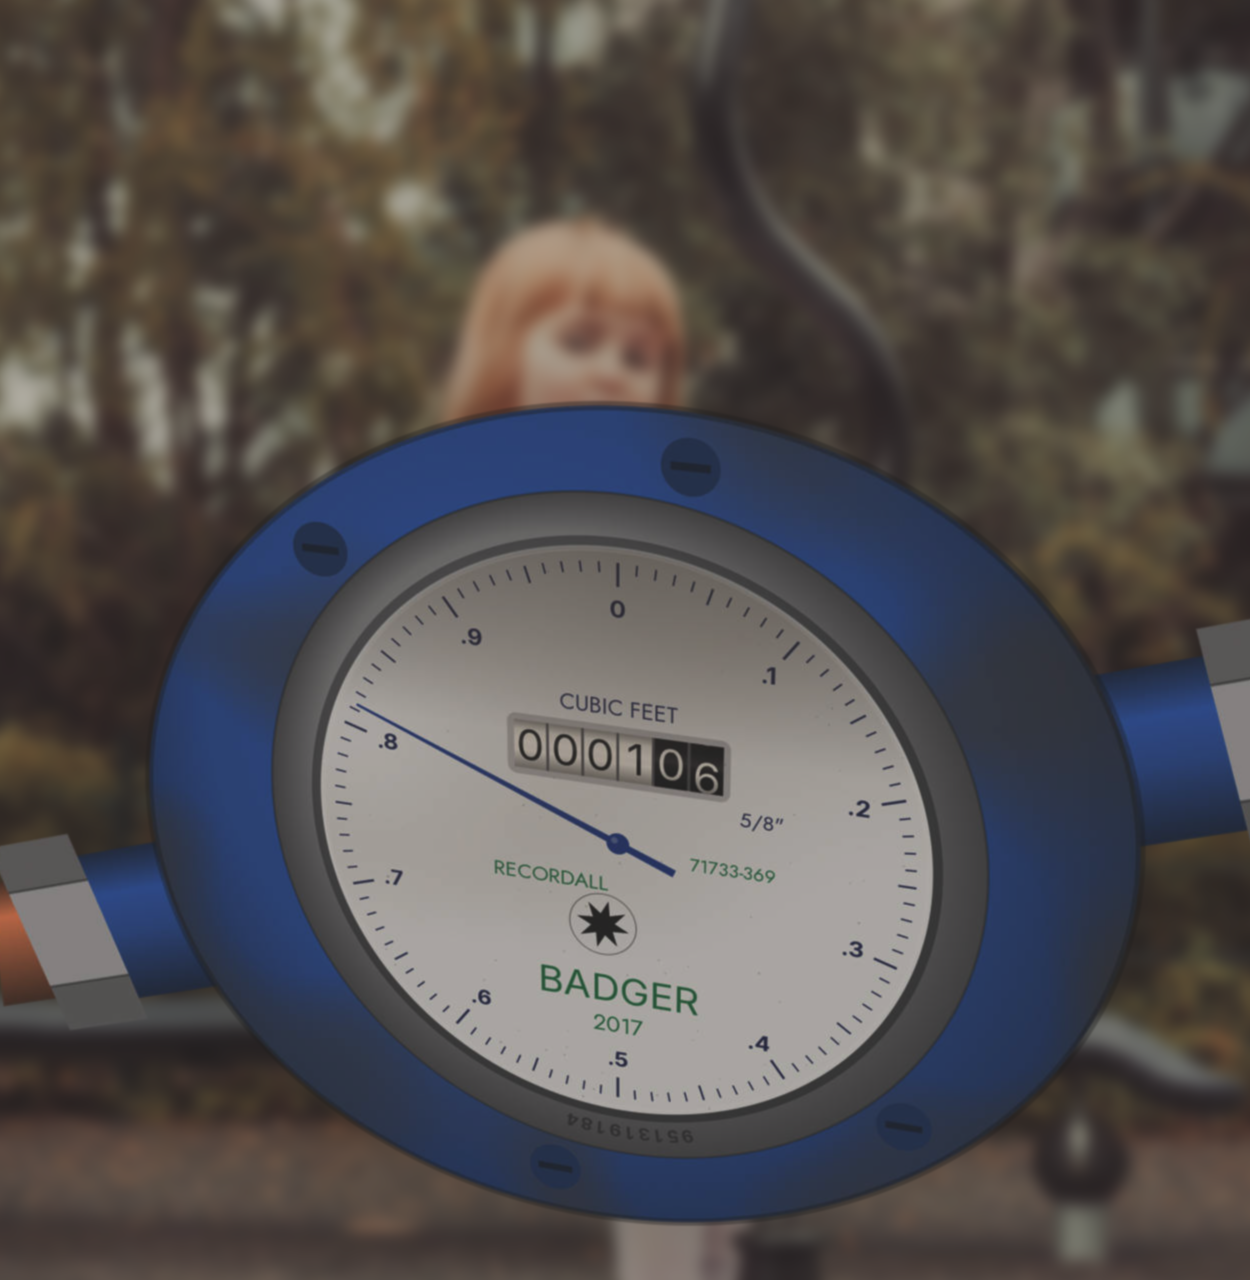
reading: 105.81 ft³
